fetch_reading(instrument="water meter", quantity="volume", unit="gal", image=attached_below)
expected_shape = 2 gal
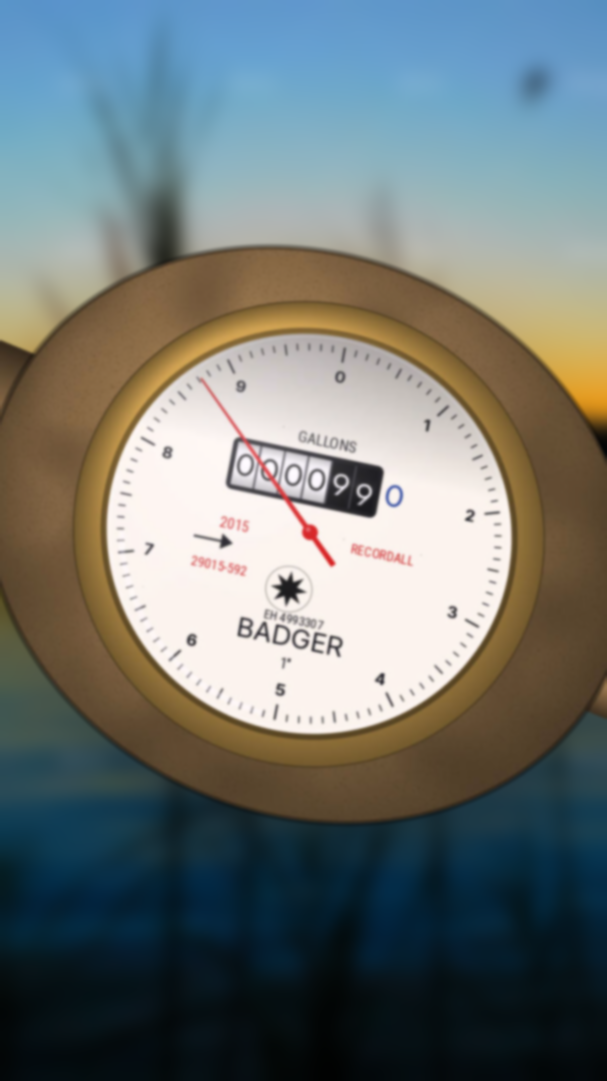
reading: 988.7 gal
